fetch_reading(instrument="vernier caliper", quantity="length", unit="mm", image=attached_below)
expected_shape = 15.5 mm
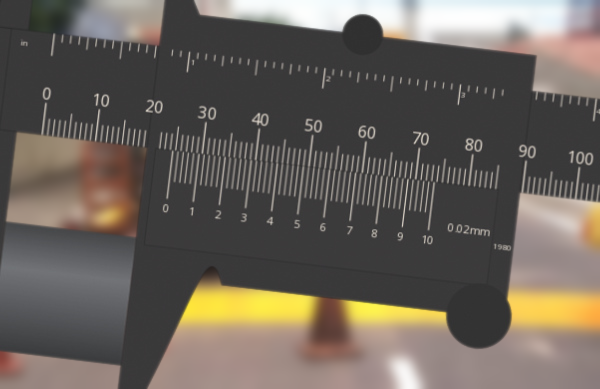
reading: 24.5 mm
